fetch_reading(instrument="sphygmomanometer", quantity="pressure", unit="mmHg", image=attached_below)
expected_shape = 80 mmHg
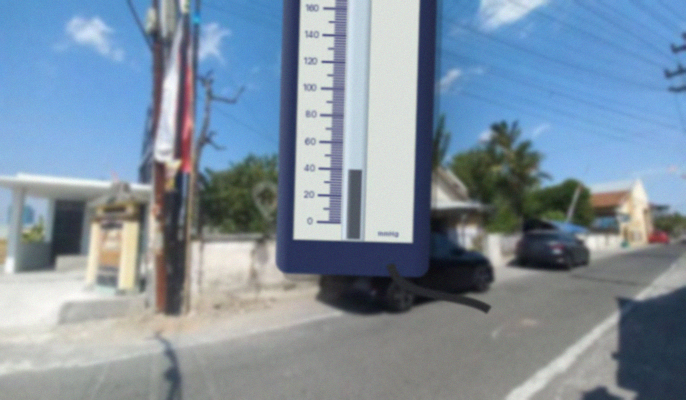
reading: 40 mmHg
